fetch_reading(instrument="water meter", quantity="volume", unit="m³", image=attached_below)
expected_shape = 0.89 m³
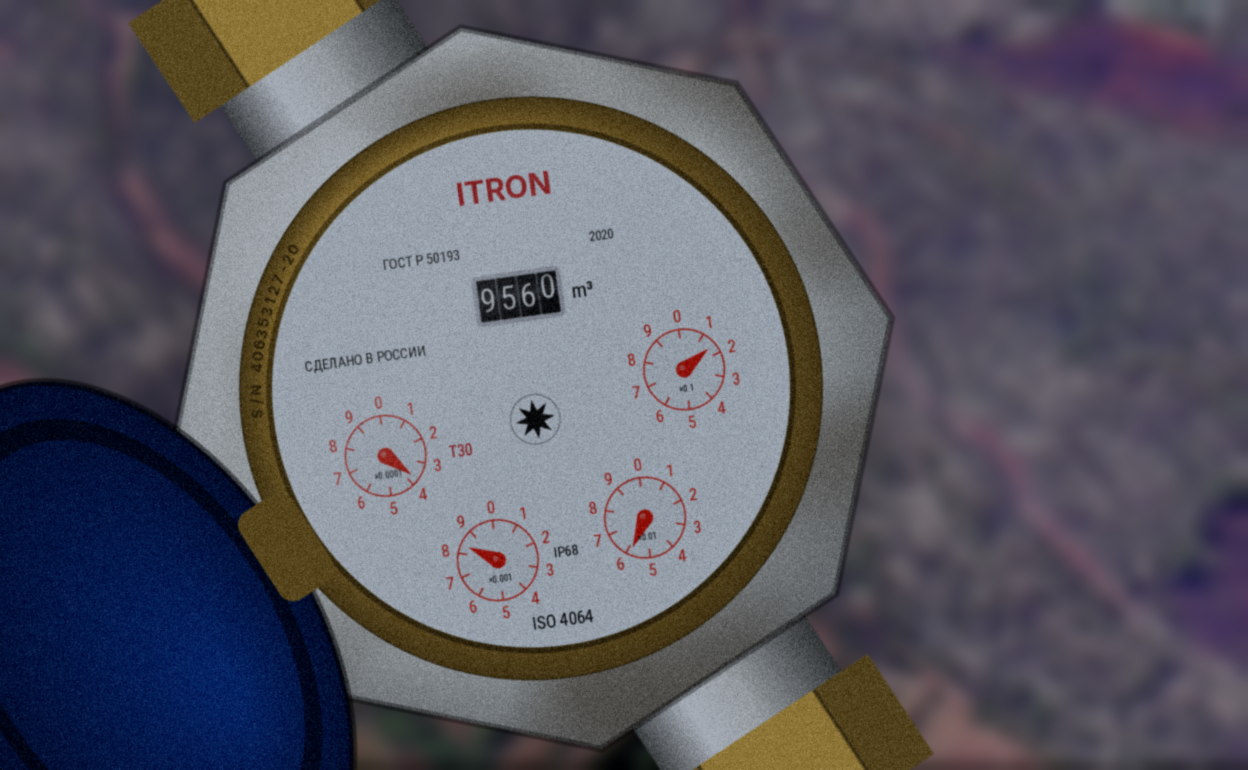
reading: 9560.1583 m³
